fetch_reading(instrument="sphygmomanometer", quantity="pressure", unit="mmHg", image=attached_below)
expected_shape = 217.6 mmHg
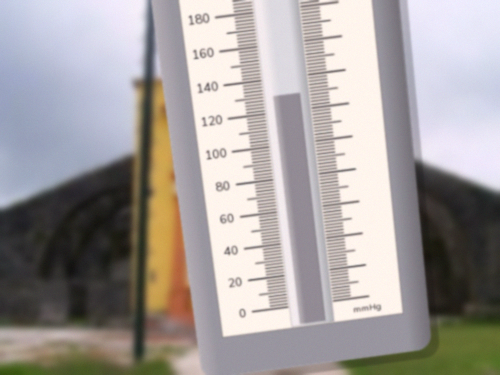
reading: 130 mmHg
